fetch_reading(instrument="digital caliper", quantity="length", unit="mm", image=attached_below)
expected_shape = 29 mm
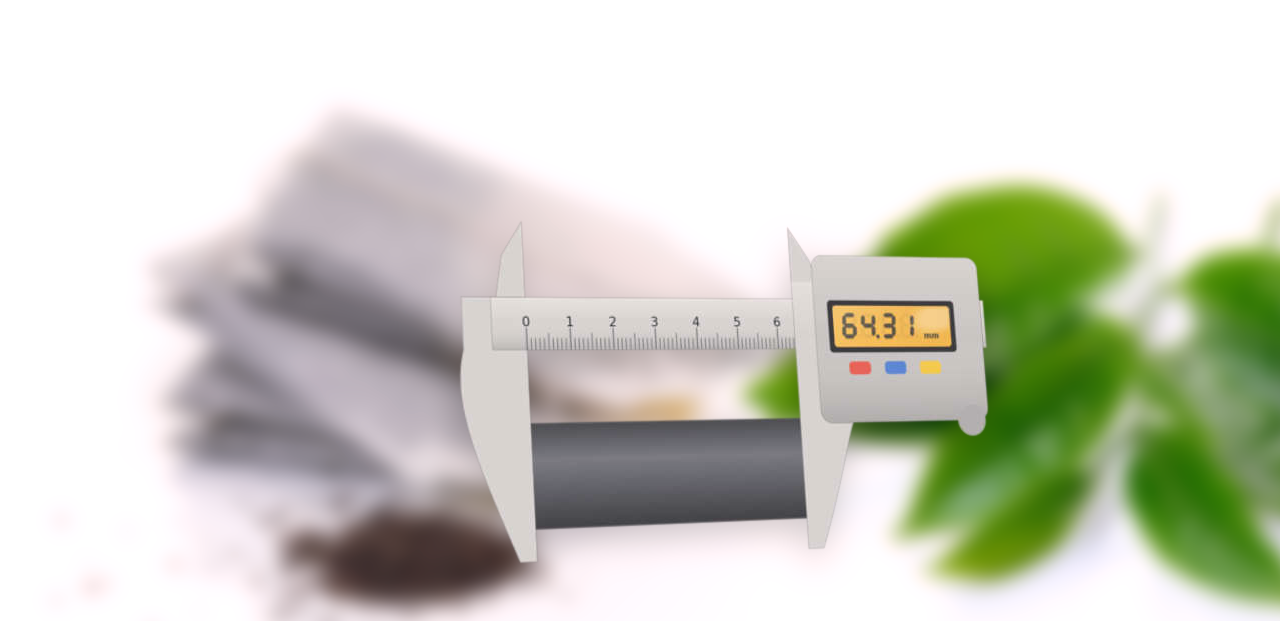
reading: 64.31 mm
